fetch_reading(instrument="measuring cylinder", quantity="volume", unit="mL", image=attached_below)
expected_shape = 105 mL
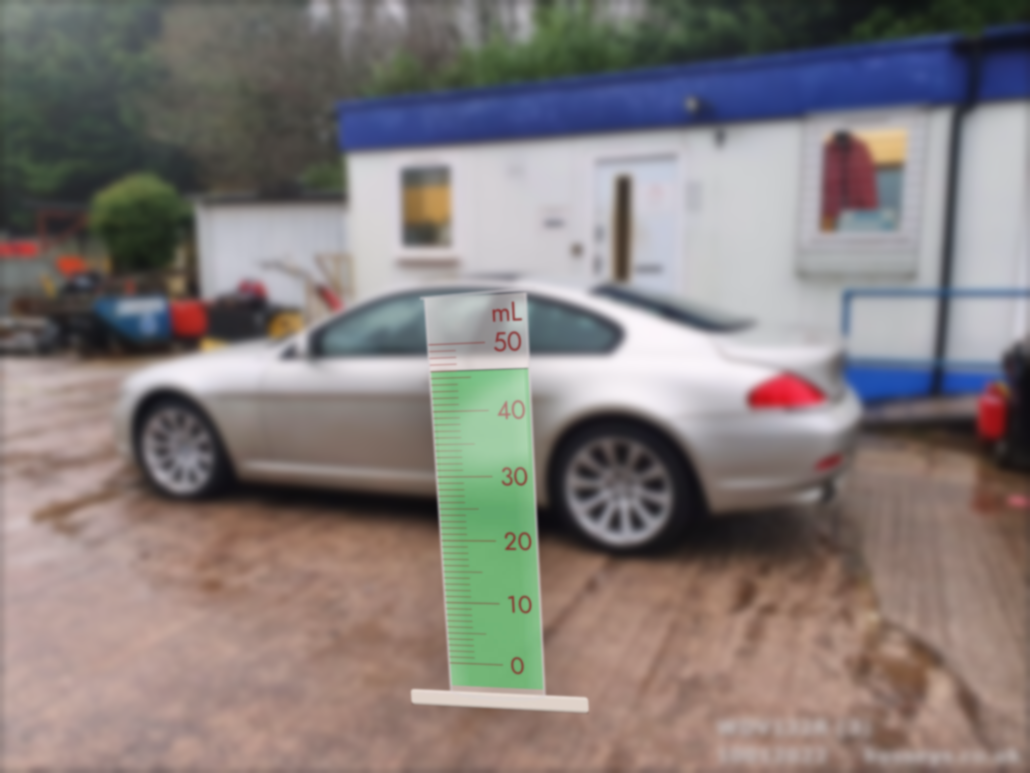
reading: 46 mL
